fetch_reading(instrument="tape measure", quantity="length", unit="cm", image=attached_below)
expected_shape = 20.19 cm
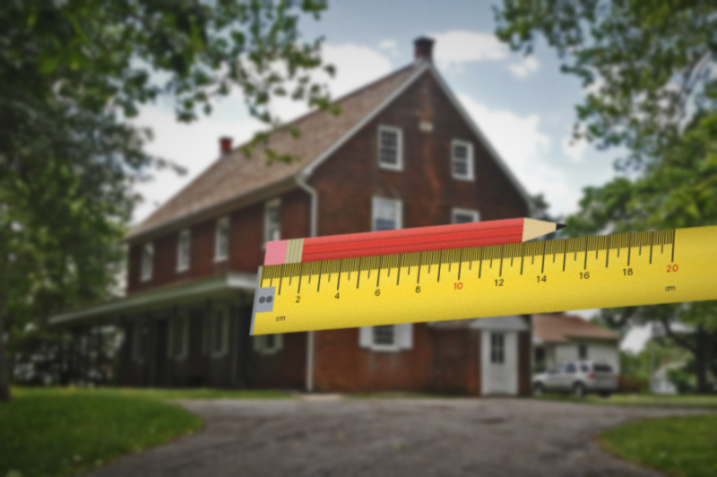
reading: 15 cm
